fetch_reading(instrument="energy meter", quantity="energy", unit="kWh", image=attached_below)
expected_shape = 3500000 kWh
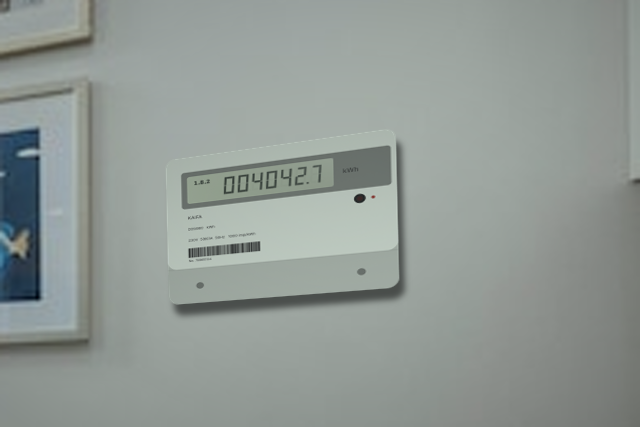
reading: 4042.7 kWh
